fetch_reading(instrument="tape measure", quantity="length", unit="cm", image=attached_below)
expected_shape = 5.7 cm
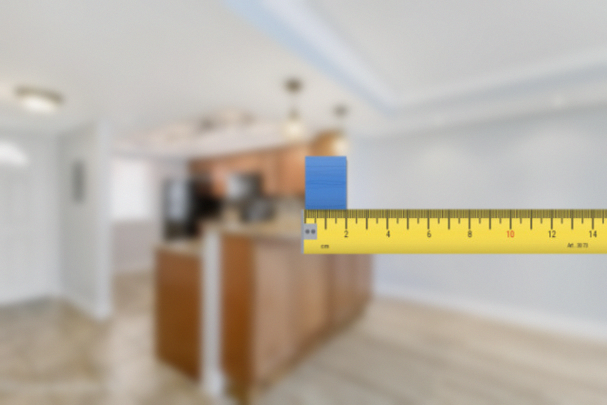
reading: 2 cm
